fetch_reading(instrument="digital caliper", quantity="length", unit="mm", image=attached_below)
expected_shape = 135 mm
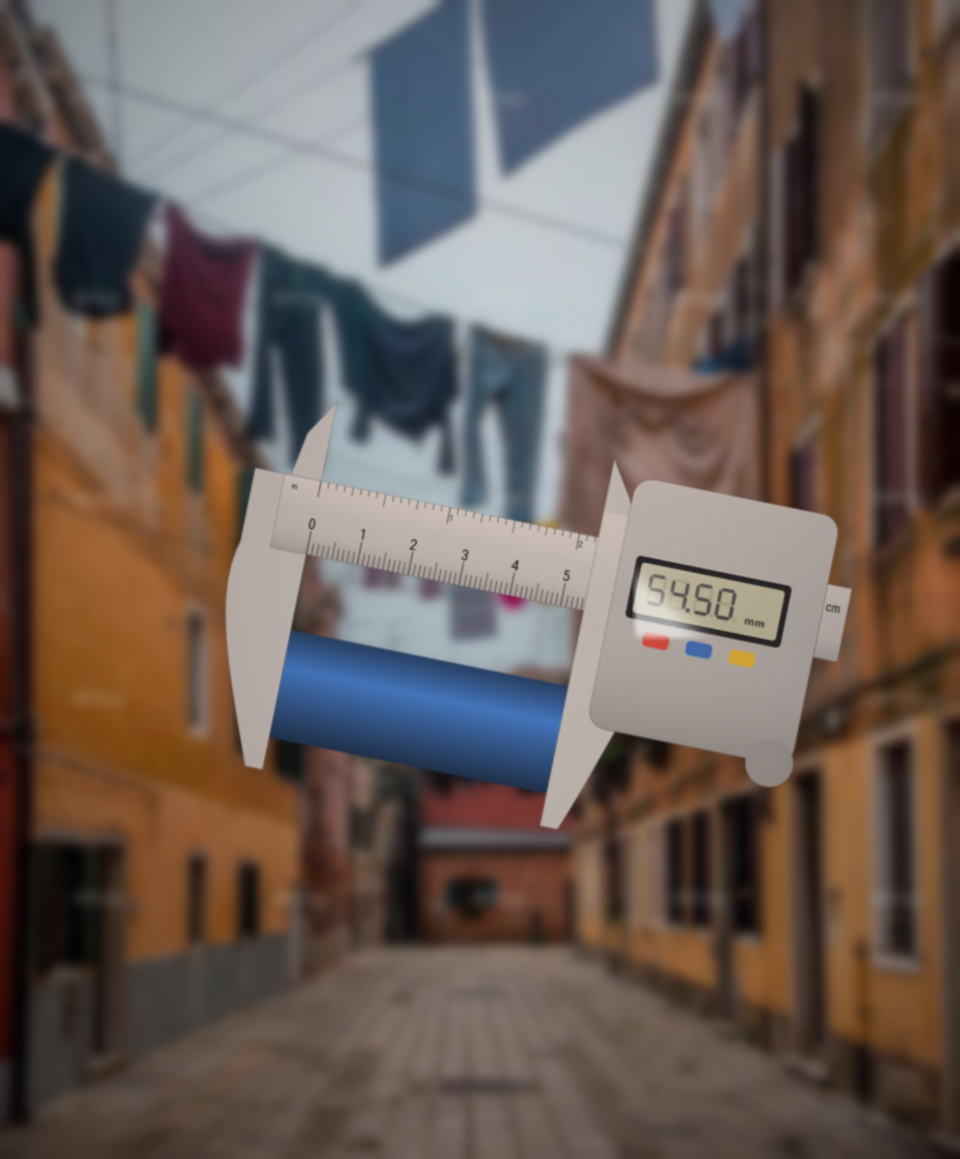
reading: 54.50 mm
